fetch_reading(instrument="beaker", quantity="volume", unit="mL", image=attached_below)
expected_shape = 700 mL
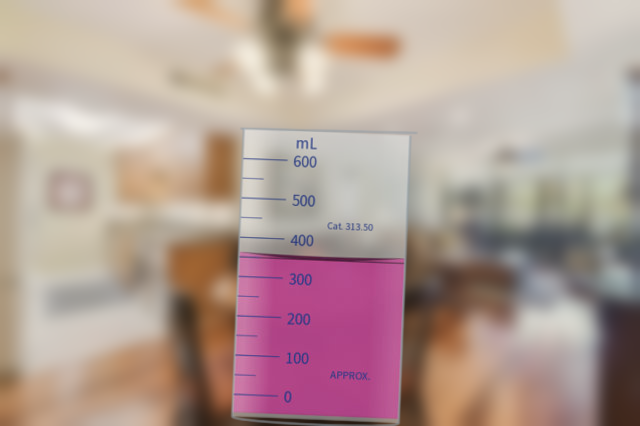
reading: 350 mL
